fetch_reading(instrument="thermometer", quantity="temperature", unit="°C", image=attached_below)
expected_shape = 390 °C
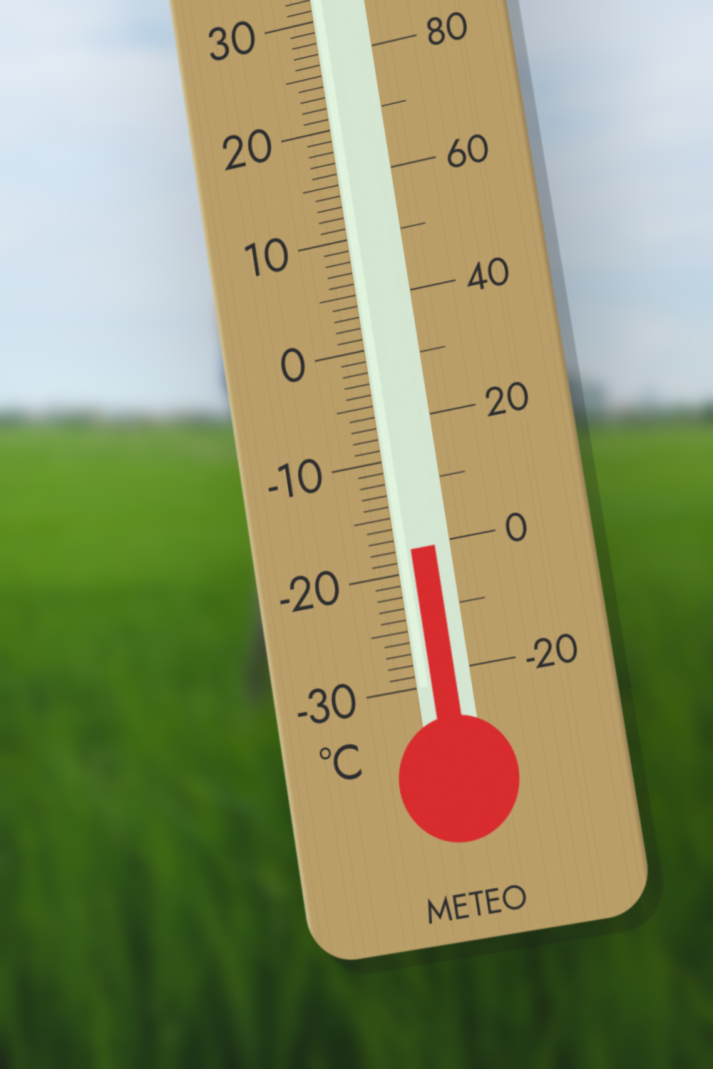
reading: -18 °C
